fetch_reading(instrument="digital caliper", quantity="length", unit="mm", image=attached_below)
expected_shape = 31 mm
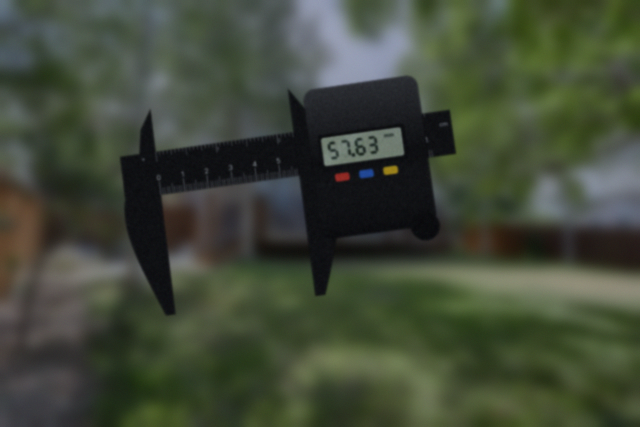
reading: 57.63 mm
